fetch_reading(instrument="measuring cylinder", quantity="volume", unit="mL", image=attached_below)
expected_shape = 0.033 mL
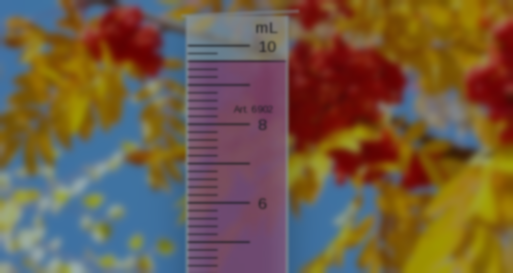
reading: 9.6 mL
